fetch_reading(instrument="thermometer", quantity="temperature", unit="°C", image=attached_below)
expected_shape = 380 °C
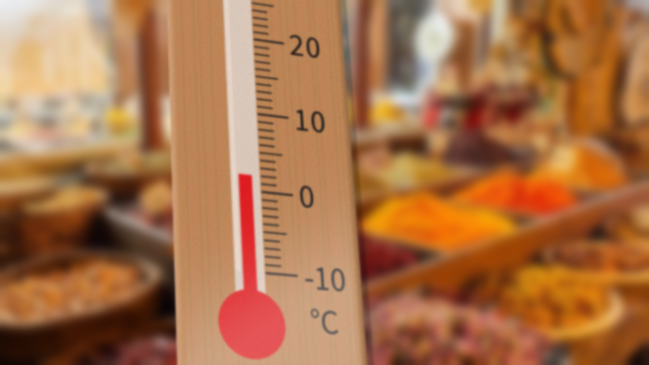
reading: 2 °C
